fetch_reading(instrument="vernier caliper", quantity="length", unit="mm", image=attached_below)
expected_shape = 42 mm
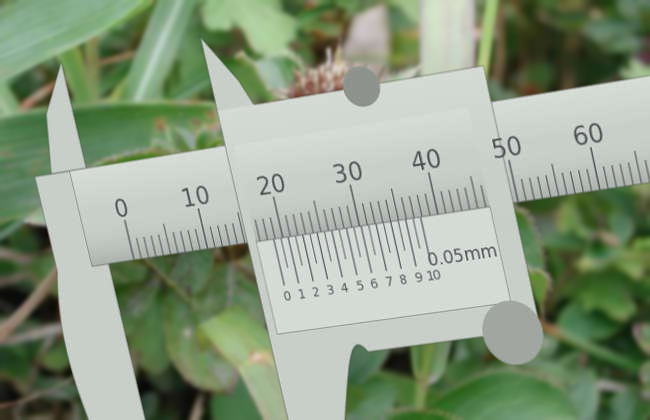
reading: 18.8 mm
